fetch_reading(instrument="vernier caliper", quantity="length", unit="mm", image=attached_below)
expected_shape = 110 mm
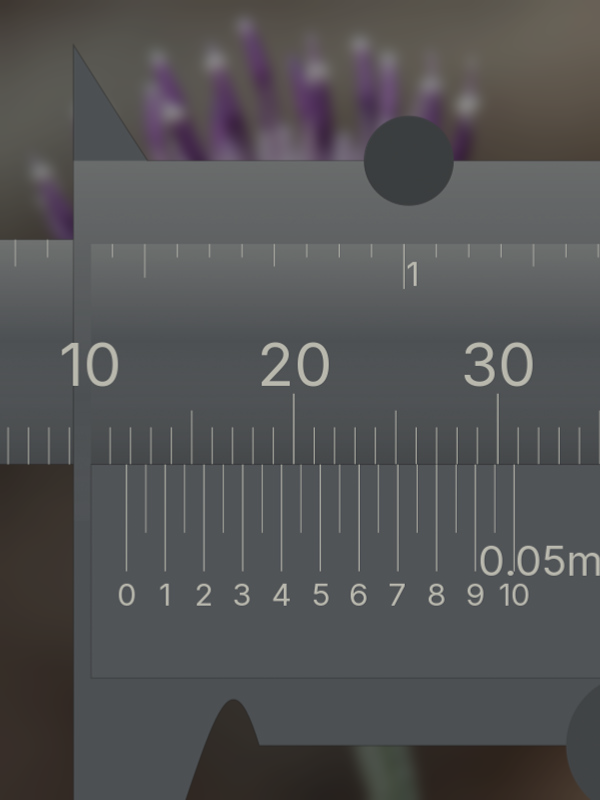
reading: 11.8 mm
